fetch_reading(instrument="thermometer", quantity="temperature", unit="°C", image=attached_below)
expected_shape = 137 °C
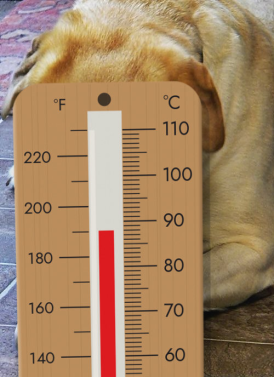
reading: 88 °C
